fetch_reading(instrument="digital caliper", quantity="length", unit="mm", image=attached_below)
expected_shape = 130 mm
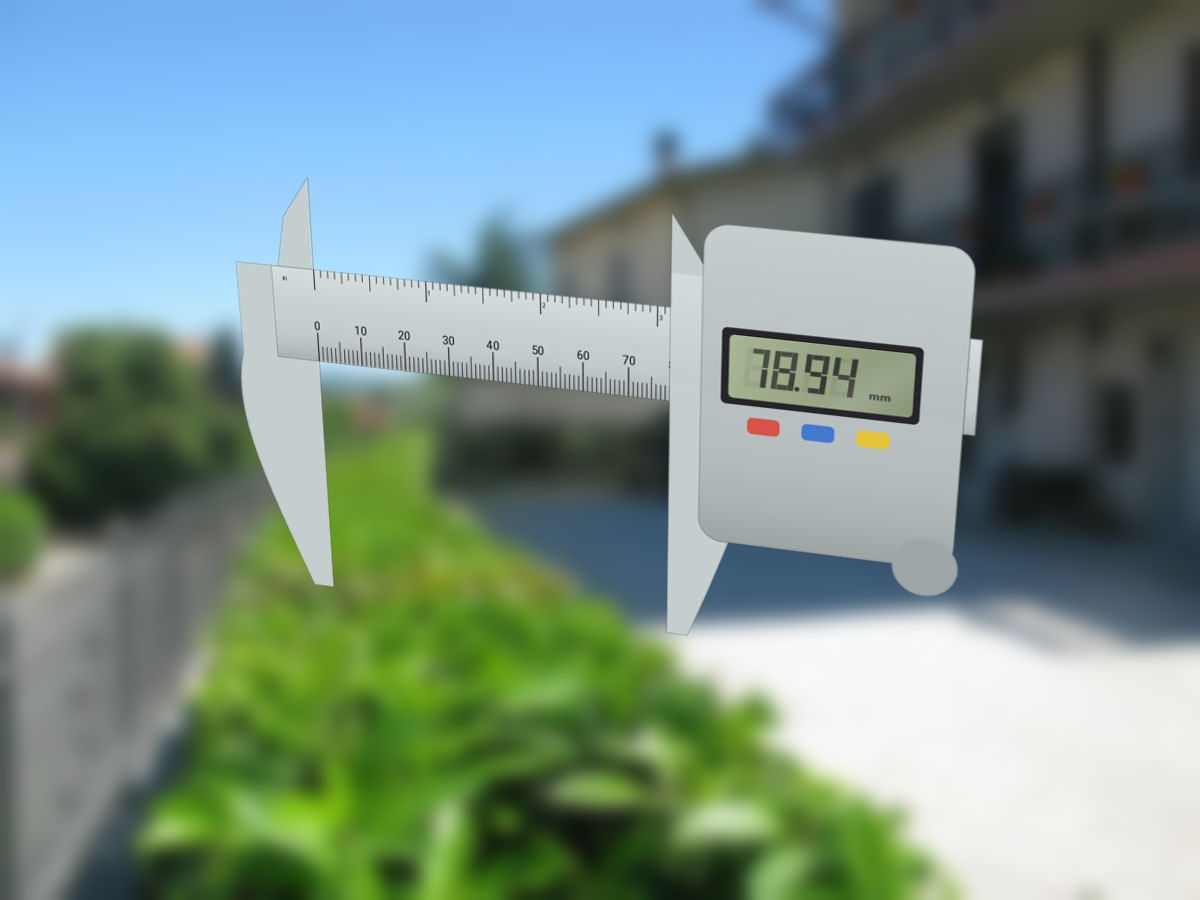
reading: 78.94 mm
